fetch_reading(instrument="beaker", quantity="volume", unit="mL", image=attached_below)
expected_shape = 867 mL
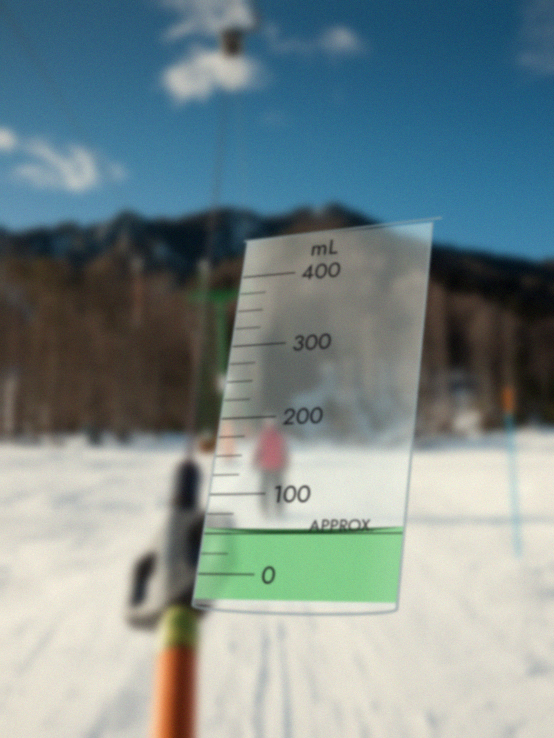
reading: 50 mL
